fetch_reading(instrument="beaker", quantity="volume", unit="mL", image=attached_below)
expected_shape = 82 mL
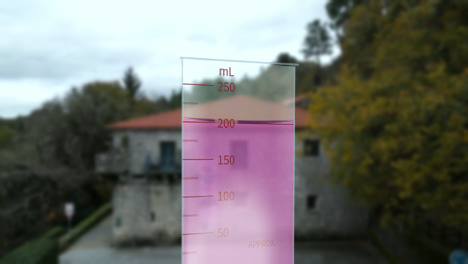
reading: 200 mL
